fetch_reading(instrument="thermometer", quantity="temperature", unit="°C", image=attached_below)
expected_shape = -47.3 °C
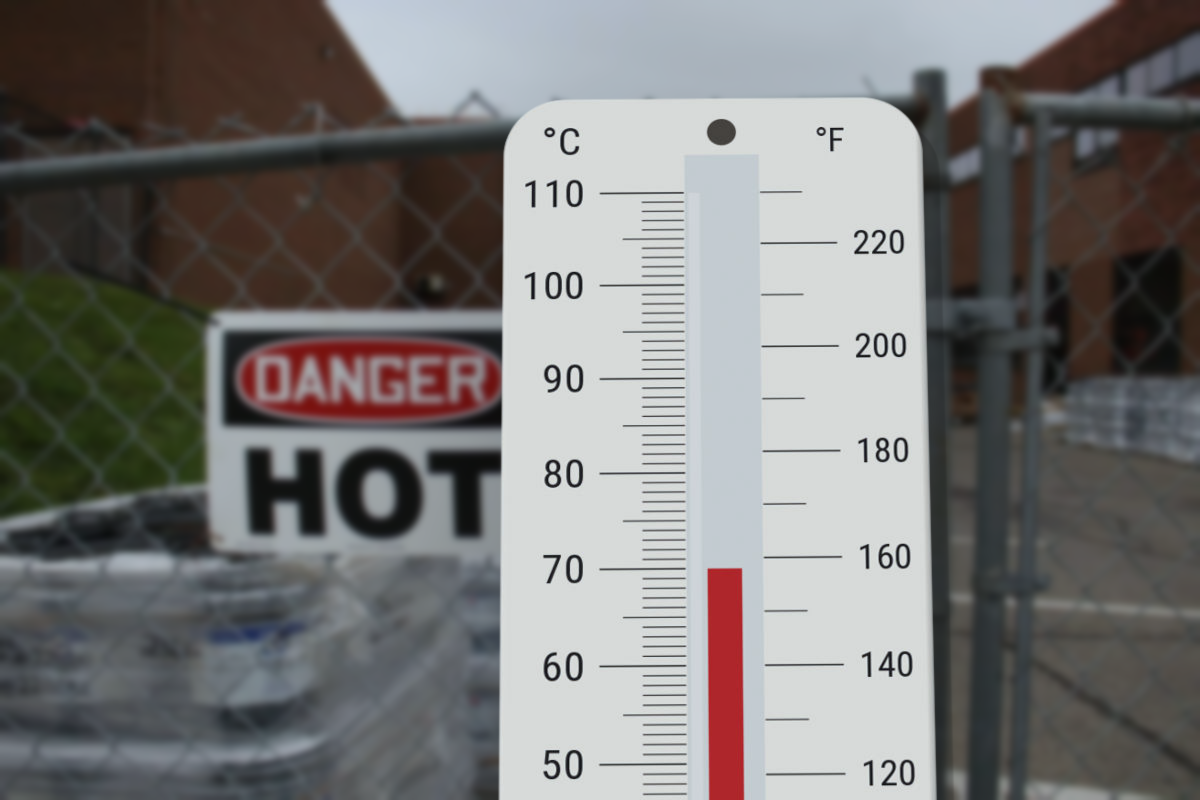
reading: 70 °C
